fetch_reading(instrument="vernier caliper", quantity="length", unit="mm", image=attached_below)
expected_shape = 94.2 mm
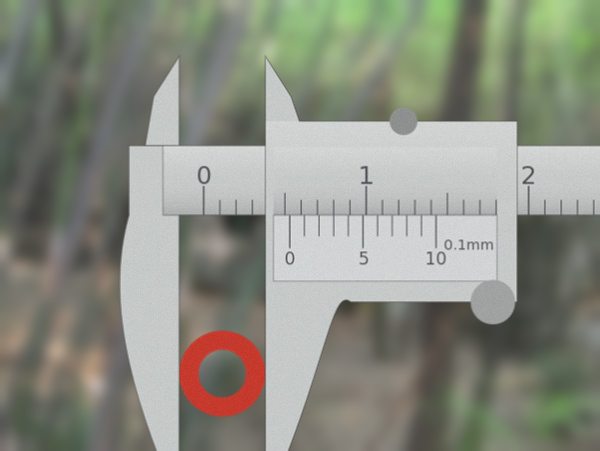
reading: 5.3 mm
